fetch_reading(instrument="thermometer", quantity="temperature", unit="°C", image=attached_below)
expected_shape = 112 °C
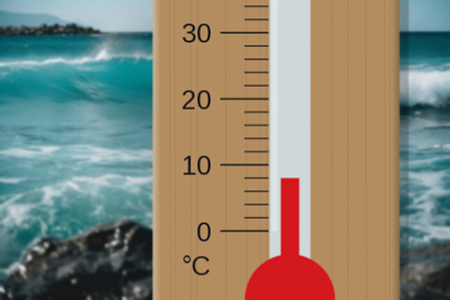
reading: 8 °C
